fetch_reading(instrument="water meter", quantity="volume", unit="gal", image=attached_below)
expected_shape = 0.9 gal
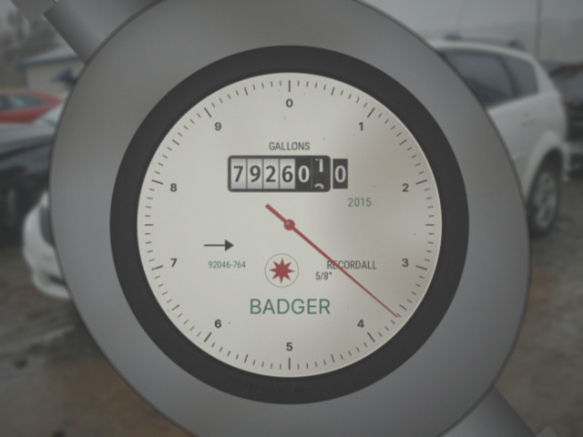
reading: 7926013.6 gal
